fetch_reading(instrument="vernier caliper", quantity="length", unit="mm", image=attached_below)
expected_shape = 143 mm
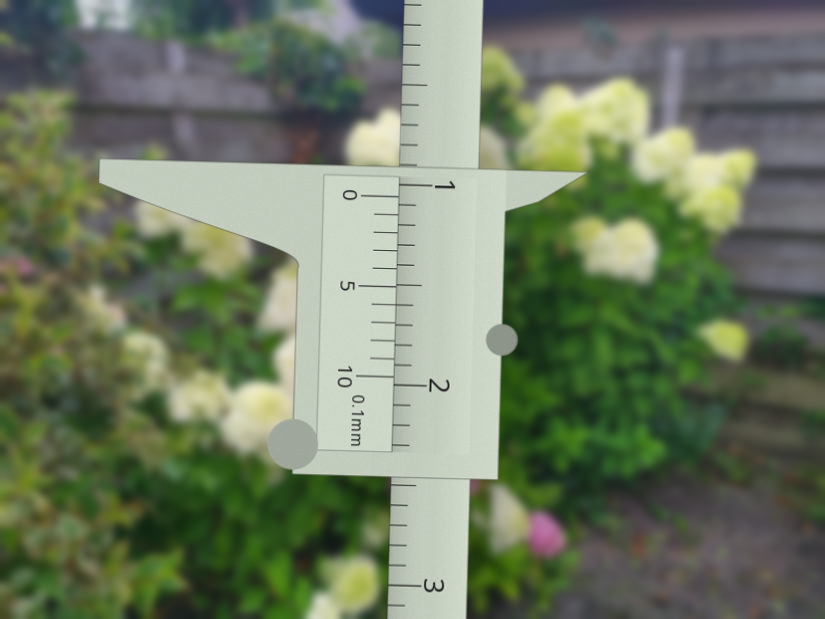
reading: 10.6 mm
